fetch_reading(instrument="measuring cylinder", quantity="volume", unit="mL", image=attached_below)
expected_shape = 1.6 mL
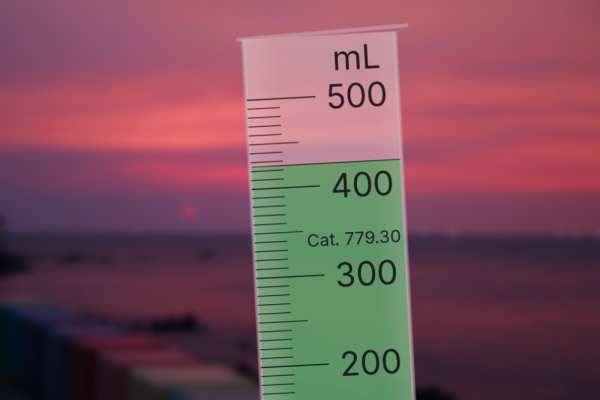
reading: 425 mL
